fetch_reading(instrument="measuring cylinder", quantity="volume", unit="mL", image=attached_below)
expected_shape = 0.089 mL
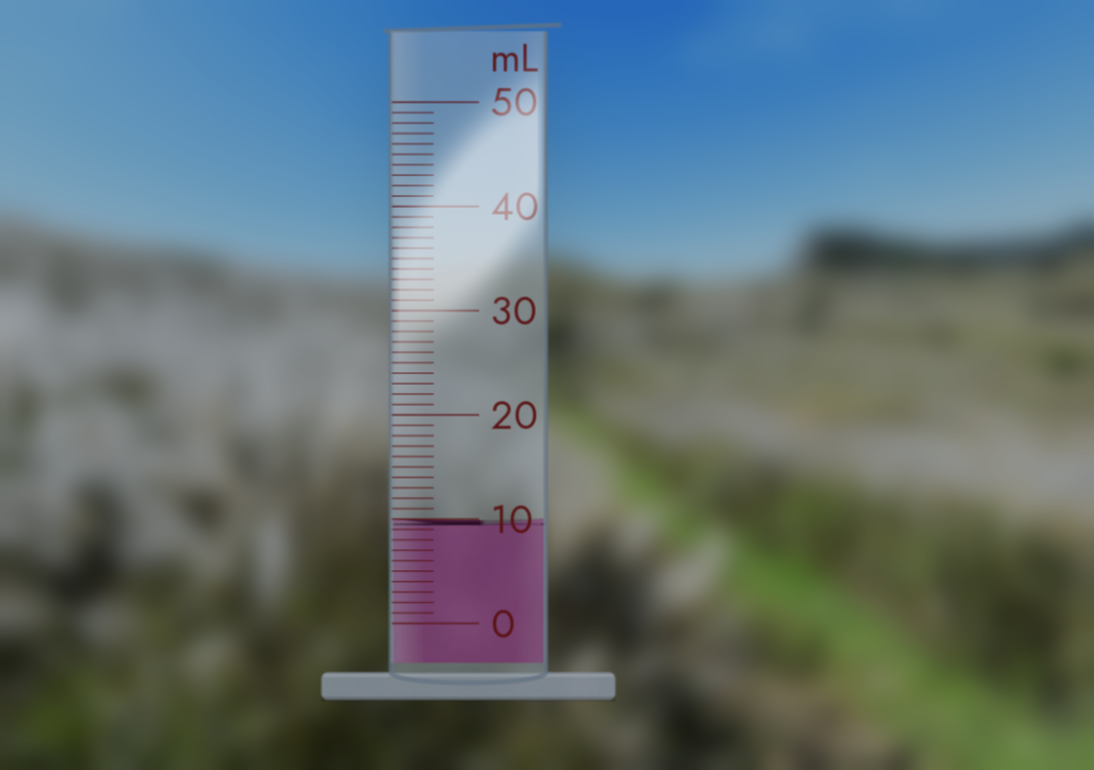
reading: 9.5 mL
